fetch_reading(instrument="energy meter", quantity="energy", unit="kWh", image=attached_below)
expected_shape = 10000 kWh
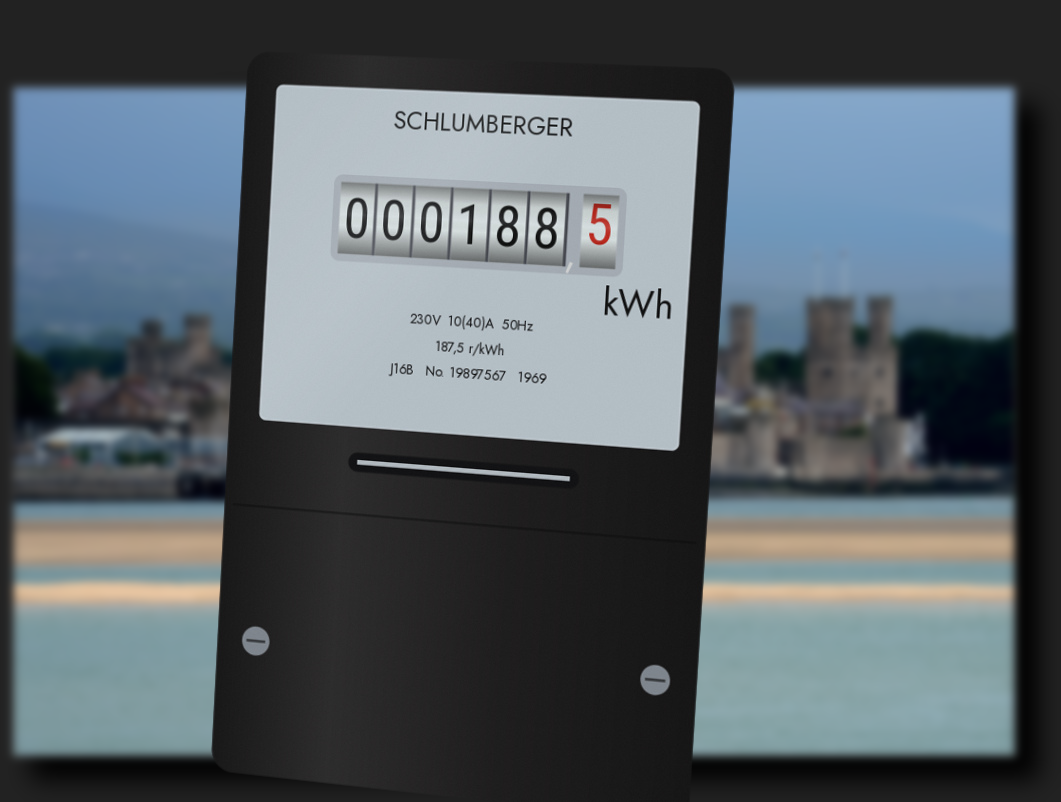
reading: 188.5 kWh
